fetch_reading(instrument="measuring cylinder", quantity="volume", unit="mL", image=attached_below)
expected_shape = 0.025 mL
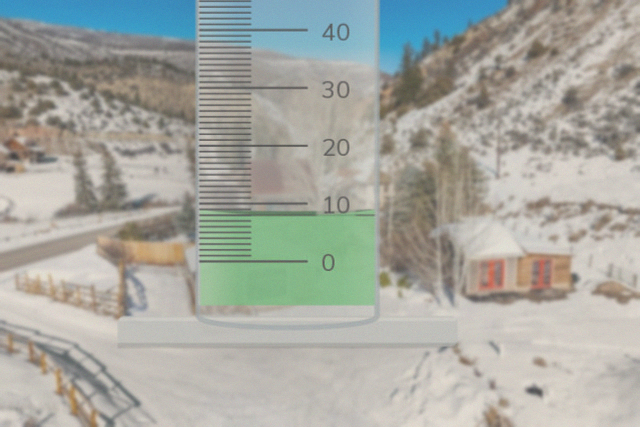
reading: 8 mL
